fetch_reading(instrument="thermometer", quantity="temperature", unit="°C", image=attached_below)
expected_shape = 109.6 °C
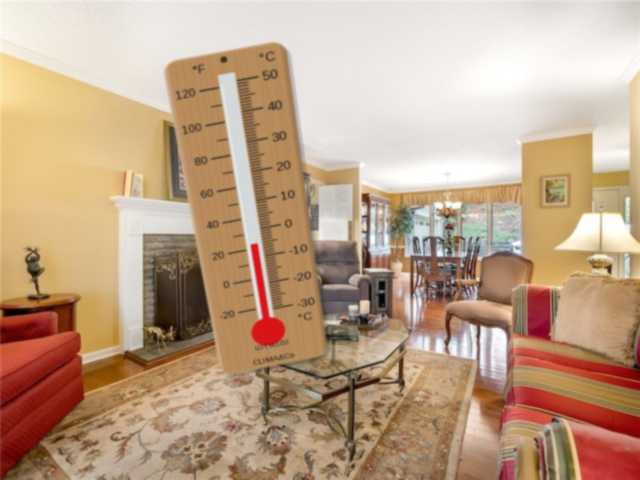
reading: -5 °C
